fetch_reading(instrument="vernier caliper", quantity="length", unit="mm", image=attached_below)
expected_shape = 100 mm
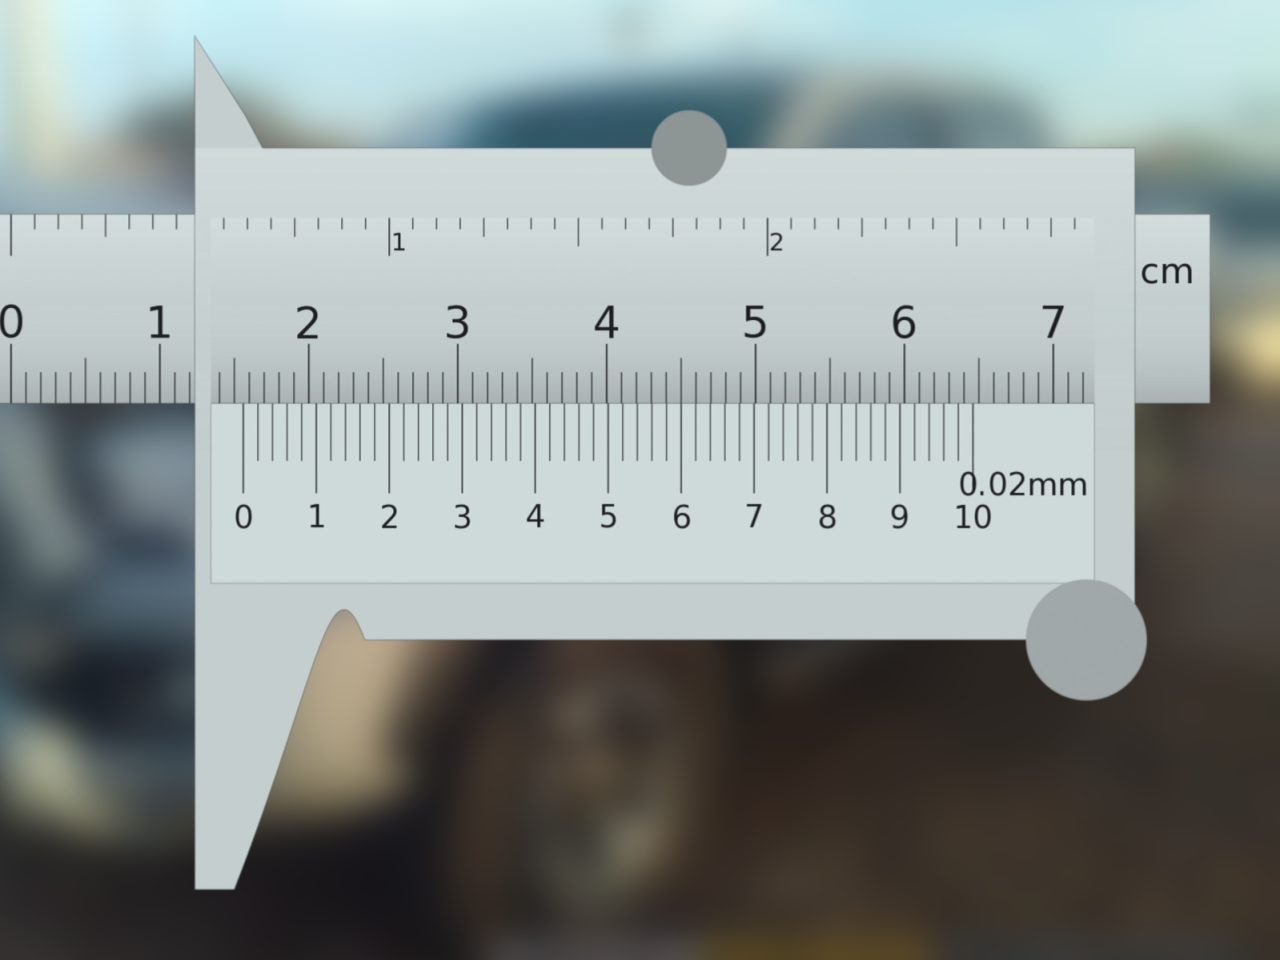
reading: 15.6 mm
